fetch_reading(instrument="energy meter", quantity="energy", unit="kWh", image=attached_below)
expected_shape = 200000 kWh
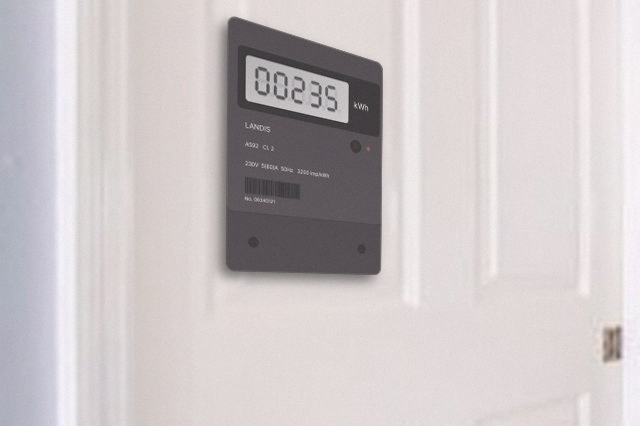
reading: 235 kWh
